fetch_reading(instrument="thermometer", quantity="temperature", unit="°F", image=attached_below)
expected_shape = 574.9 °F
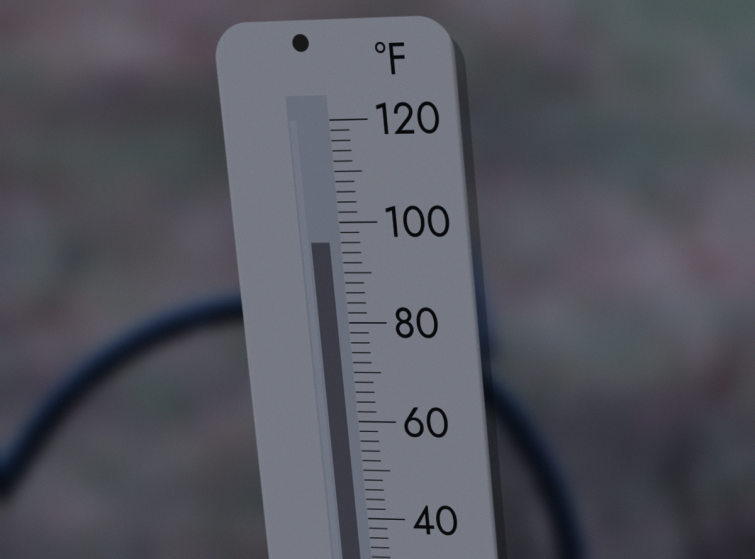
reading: 96 °F
